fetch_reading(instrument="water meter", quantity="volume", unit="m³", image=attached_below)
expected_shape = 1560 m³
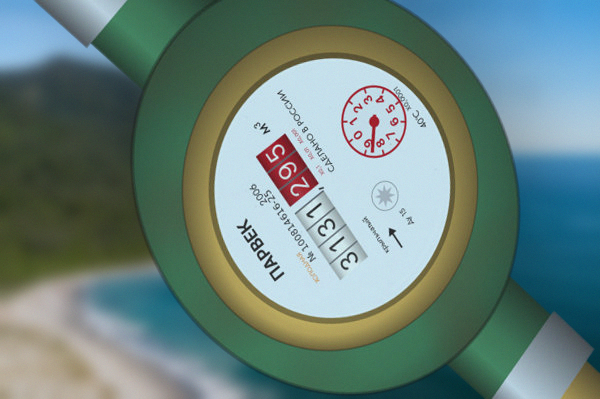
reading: 3131.2958 m³
